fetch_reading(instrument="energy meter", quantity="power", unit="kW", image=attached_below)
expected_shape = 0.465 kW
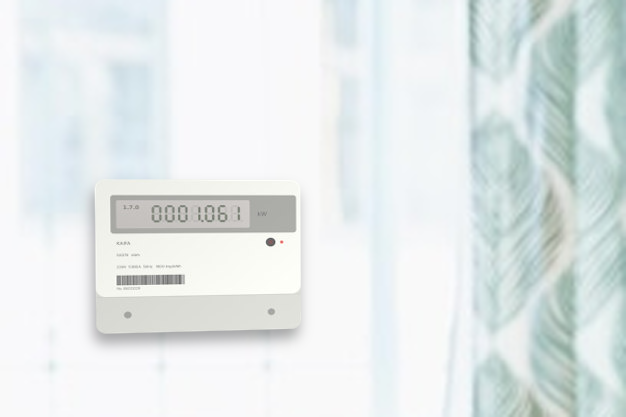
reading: 1.061 kW
